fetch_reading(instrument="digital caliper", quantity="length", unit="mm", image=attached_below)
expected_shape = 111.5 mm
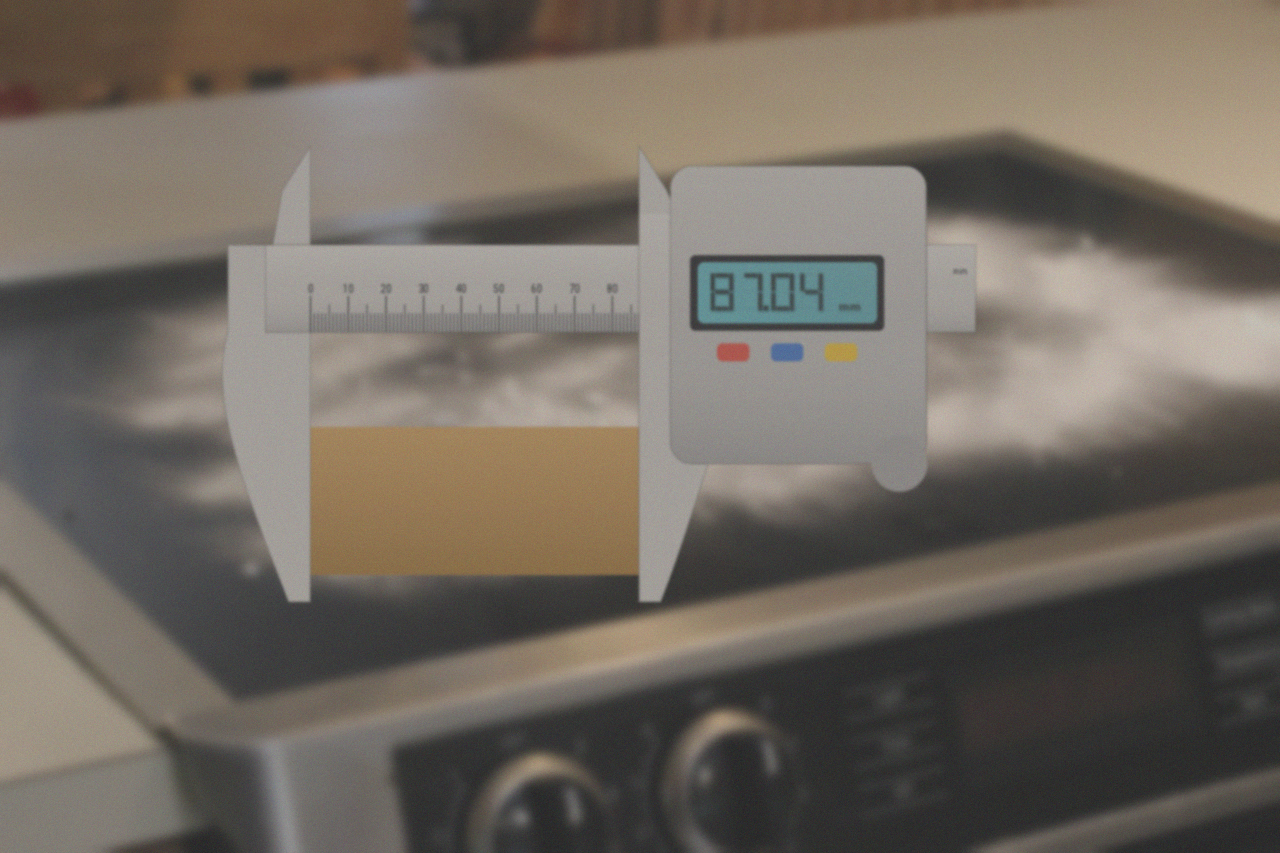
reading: 87.04 mm
